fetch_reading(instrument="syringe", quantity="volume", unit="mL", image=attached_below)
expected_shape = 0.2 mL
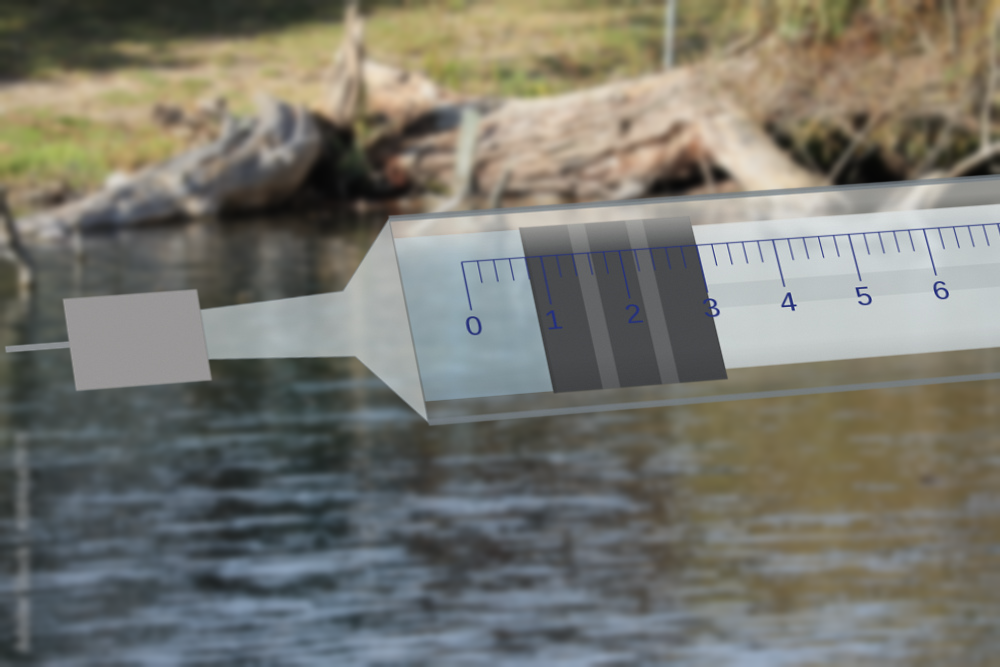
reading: 0.8 mL
